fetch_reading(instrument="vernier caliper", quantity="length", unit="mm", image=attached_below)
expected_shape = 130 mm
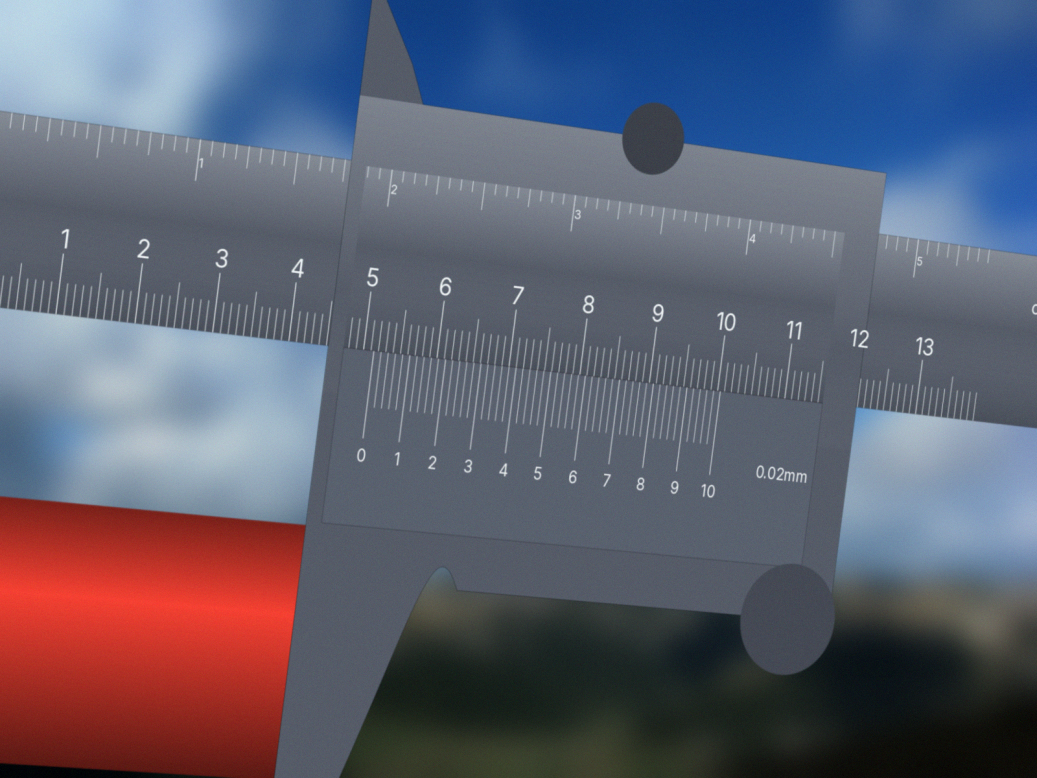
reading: 51.4 mm
